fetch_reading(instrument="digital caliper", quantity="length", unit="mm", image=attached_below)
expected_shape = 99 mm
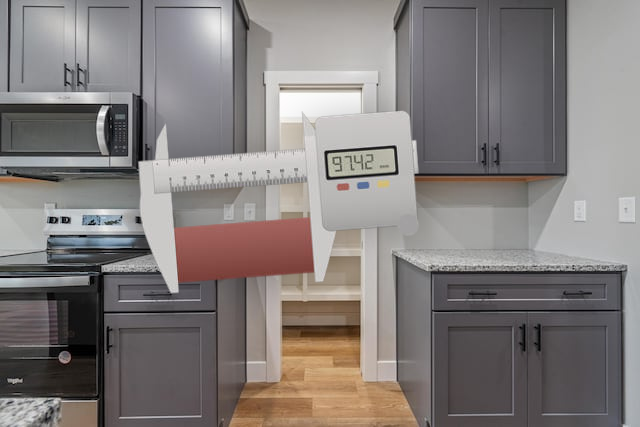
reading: 97.42 mm
